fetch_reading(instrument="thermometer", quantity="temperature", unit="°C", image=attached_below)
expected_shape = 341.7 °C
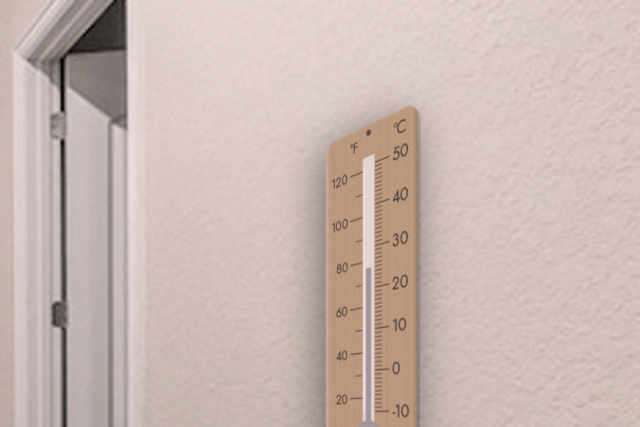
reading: 25 °C
